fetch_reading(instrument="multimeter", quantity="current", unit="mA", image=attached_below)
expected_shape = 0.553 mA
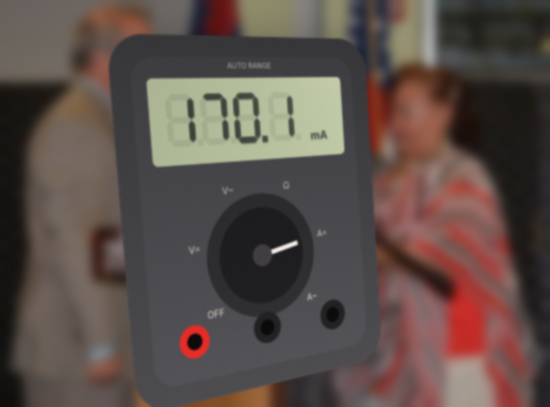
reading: 170.1 mA
